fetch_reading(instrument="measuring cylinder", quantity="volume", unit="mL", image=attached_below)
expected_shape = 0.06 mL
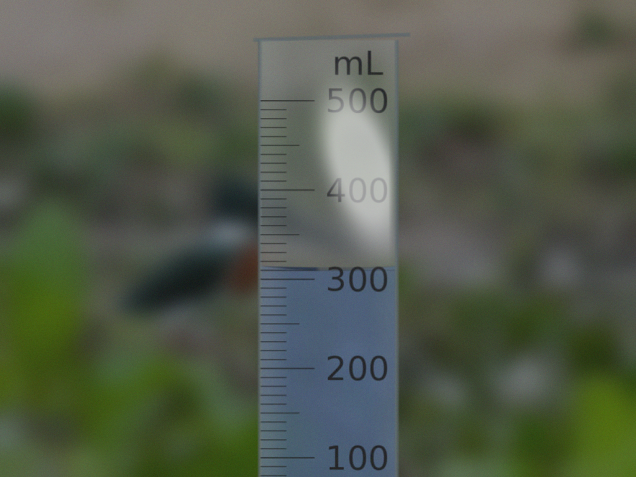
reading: 310 mL
